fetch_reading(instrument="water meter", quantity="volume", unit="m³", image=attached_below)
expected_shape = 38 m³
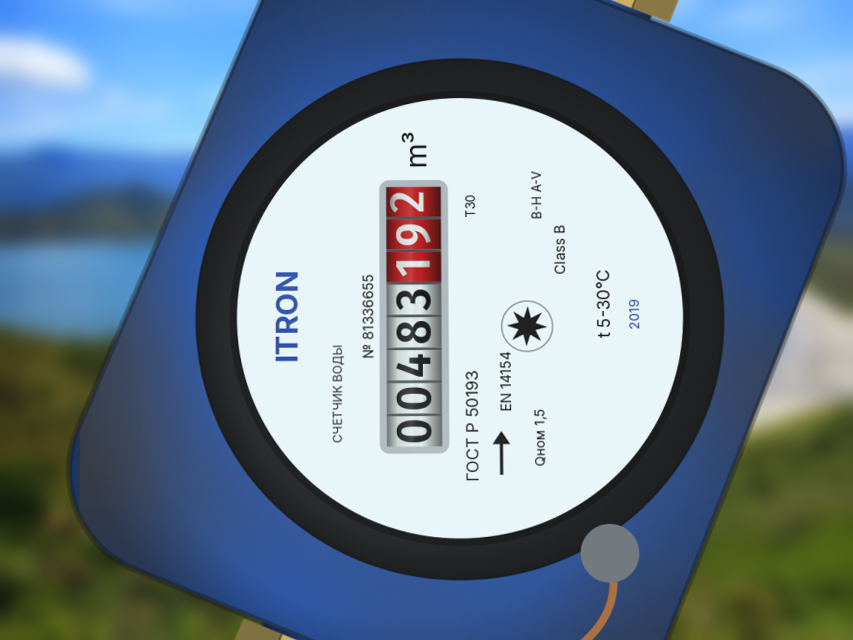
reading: 483.192 m³
